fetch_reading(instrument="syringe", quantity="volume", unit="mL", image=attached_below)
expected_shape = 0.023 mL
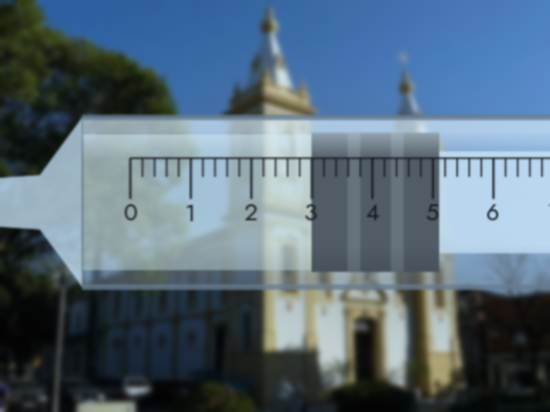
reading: 3 mL
